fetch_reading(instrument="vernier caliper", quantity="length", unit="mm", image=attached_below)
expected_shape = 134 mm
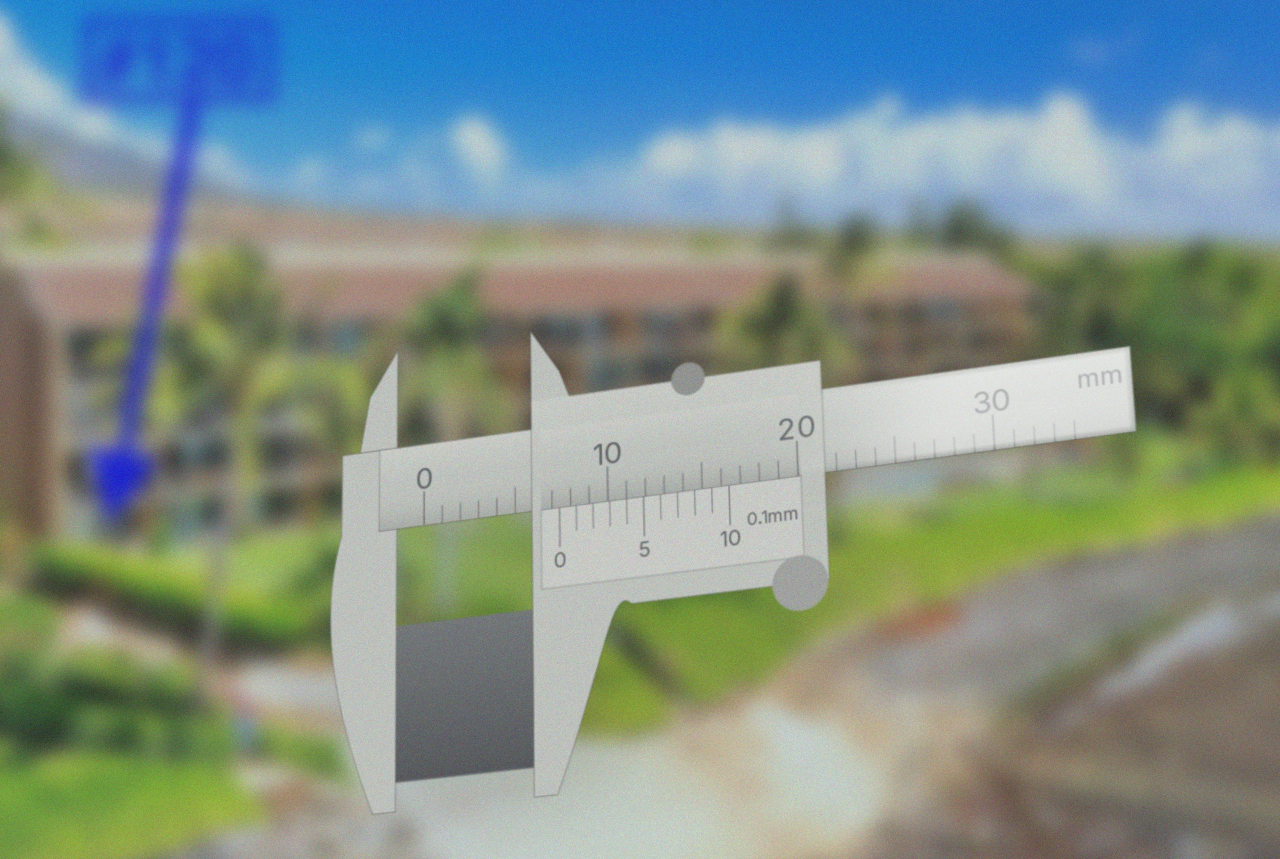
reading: 7.4 mm
